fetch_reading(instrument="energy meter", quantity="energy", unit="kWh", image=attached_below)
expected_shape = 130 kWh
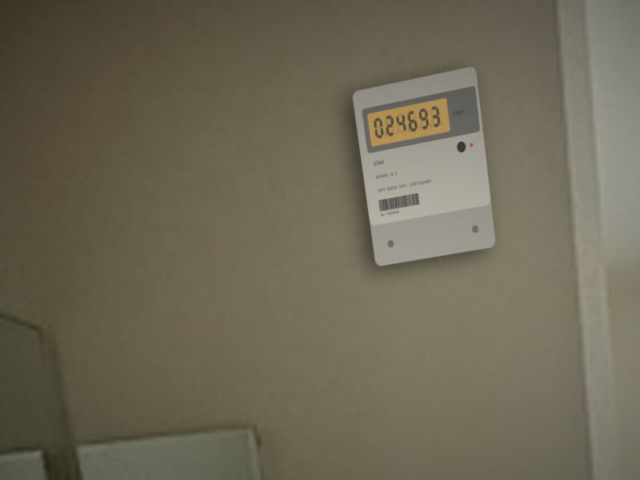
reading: 24693 kWh
